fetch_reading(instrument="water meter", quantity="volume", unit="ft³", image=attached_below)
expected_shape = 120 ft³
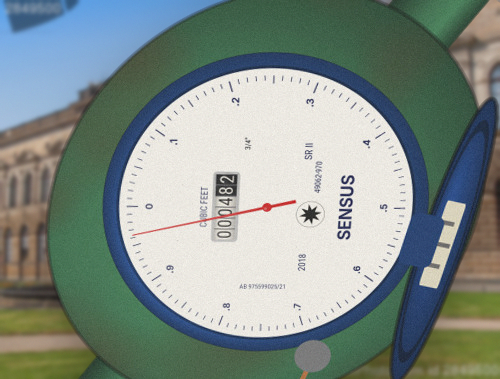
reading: 481.96 ft³
